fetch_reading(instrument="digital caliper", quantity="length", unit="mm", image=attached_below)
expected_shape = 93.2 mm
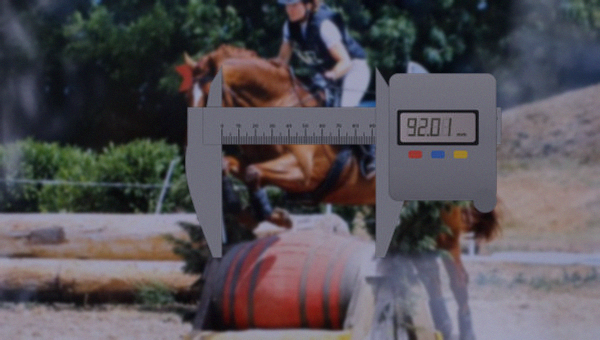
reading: 92.01 mm
